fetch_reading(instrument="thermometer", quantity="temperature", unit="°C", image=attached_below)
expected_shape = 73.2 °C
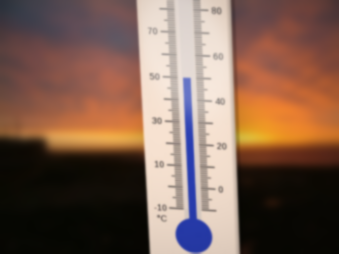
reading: 50 °C
